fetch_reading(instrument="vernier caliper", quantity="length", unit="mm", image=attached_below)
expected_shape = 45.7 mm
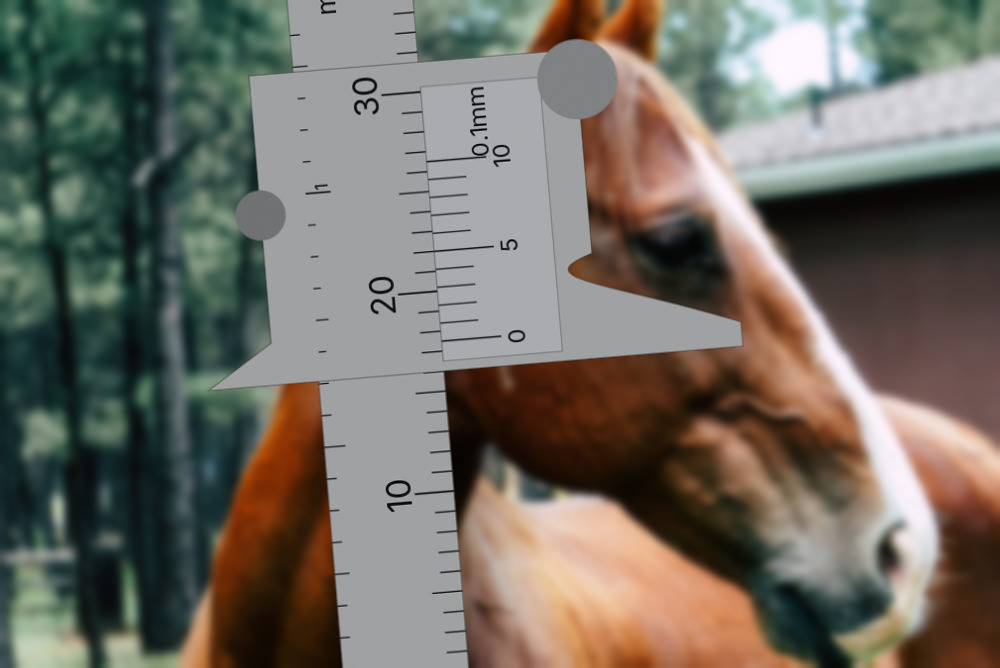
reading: 17.5 mm
